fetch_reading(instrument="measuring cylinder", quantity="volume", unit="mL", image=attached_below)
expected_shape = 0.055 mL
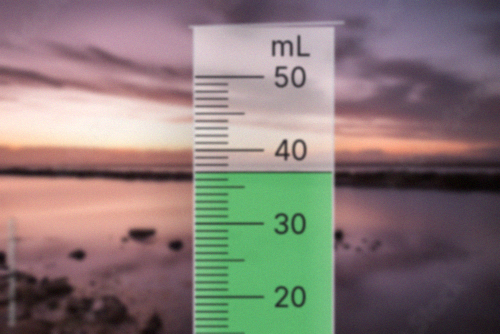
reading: 37 mL
